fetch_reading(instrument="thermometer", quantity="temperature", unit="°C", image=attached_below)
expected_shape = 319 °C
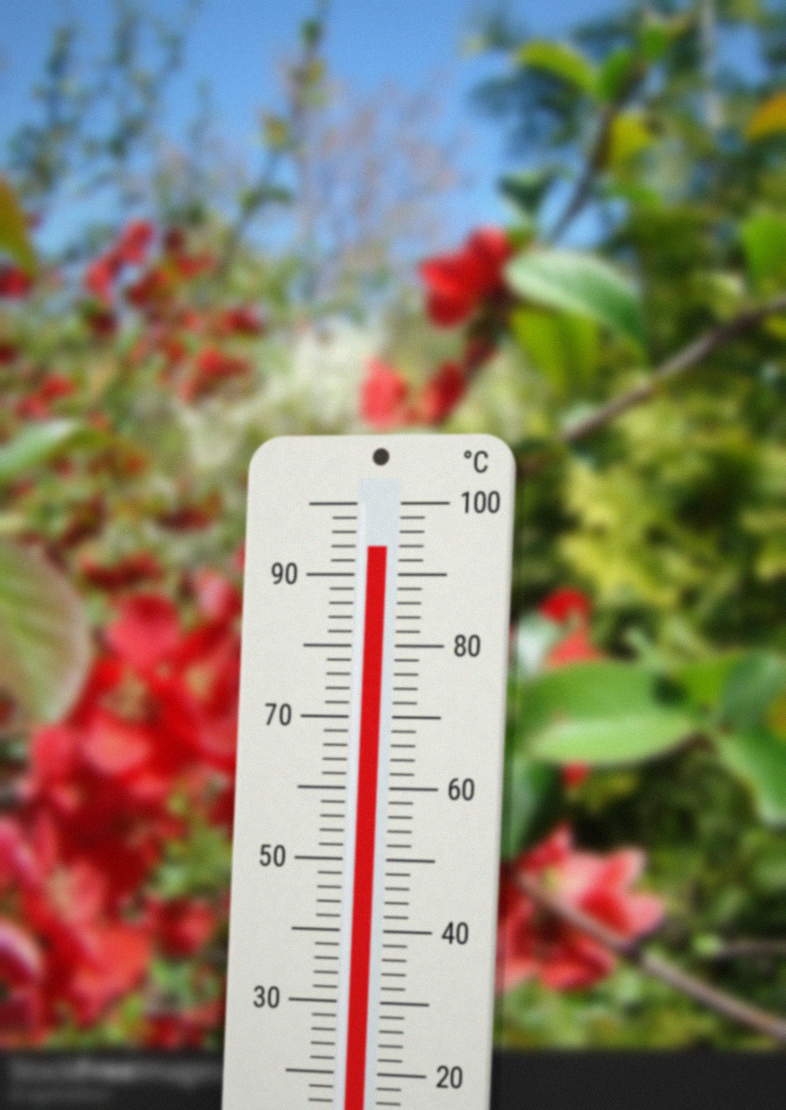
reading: 94 °C
